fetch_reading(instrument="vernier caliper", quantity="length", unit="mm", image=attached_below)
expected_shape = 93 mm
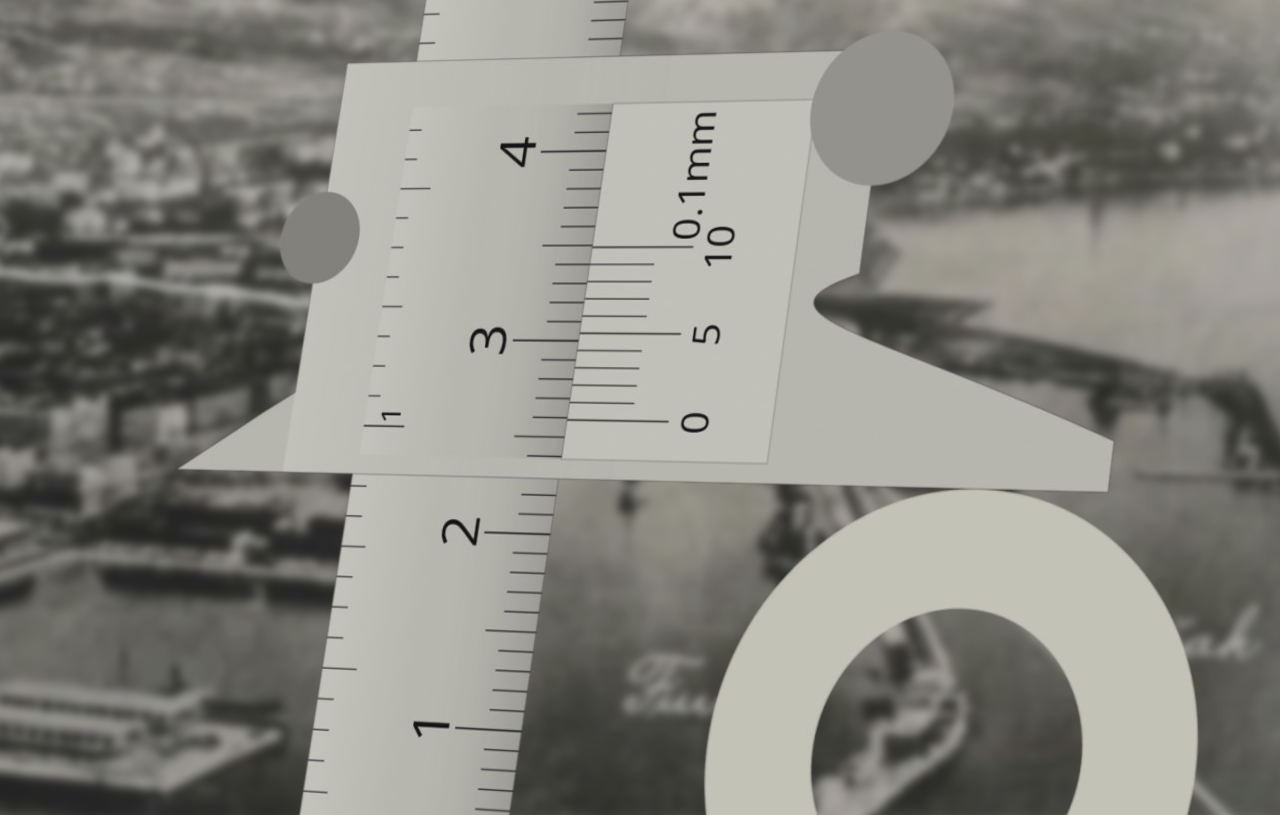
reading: 25.9 mm
